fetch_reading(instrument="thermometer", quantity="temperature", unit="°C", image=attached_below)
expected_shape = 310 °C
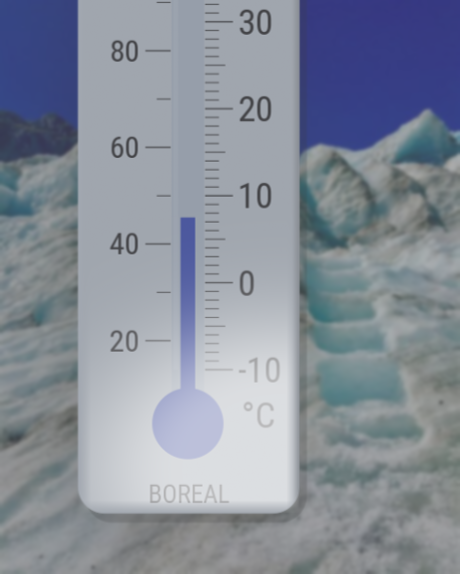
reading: 7.5 °C
